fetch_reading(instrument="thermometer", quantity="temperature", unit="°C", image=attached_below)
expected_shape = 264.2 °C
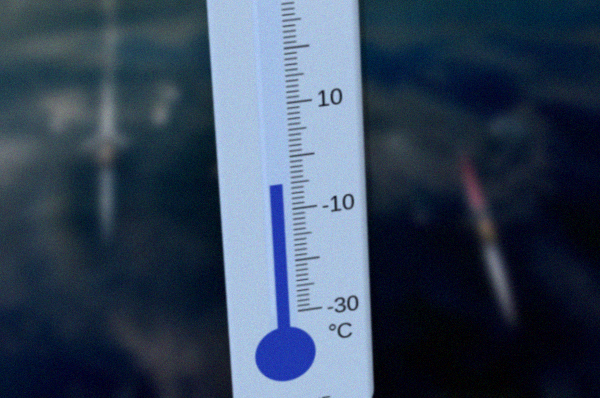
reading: -5 °C
